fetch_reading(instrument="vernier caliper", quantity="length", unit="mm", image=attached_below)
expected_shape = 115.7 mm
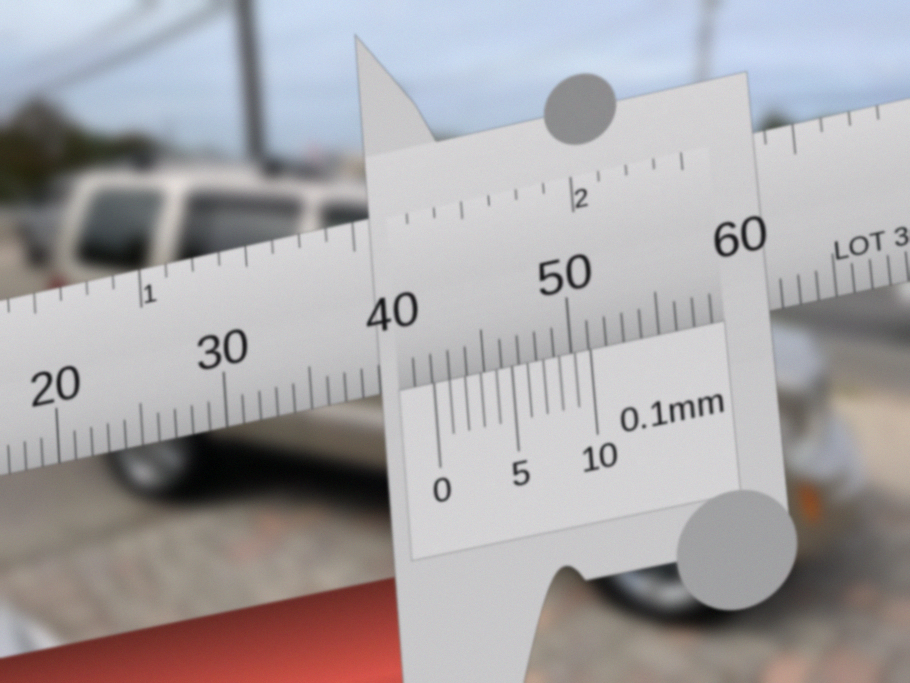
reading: 42.1 mm
